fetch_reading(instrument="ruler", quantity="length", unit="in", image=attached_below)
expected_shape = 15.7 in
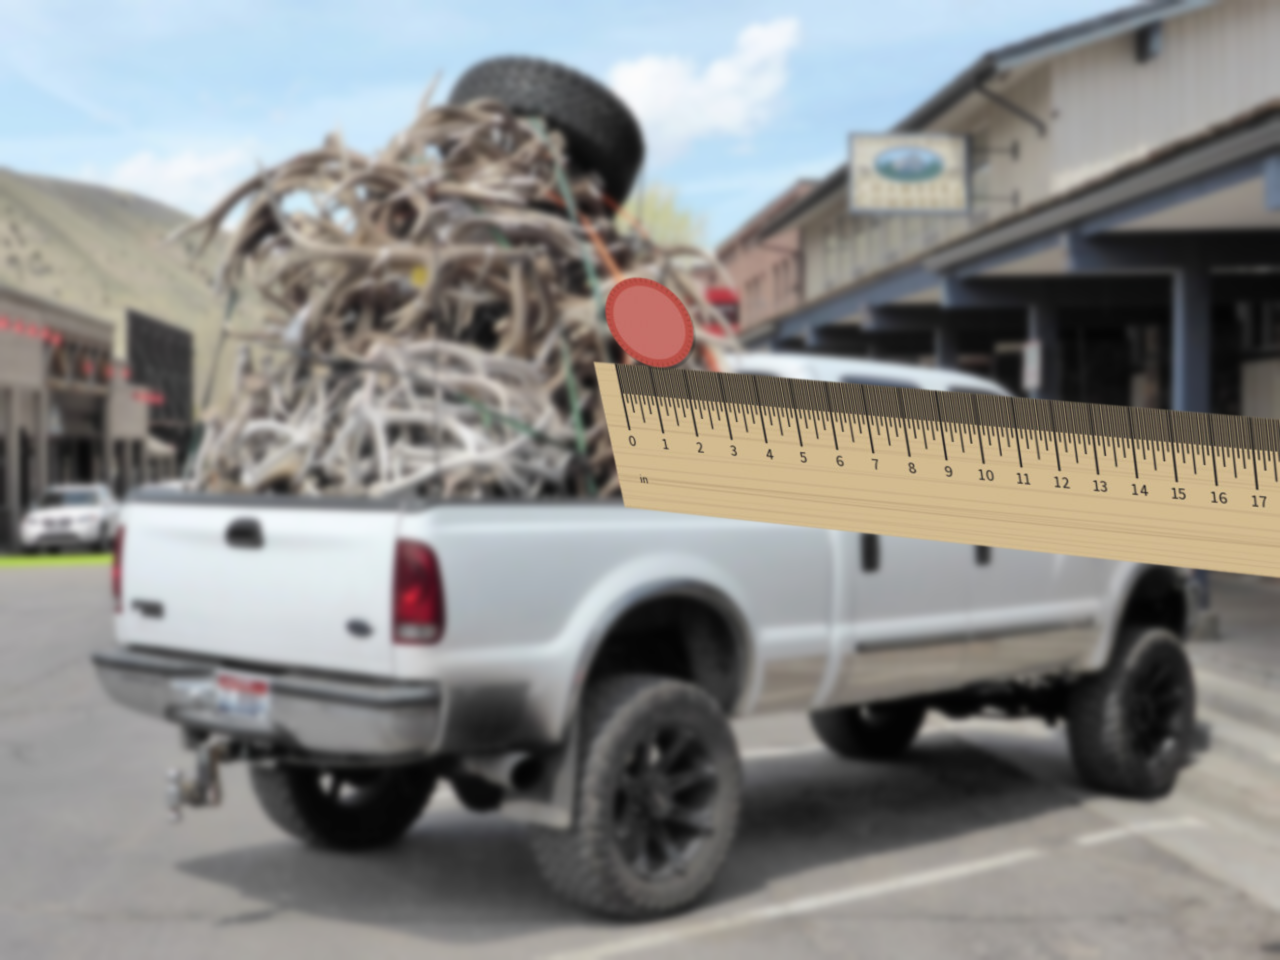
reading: 2.5 in
